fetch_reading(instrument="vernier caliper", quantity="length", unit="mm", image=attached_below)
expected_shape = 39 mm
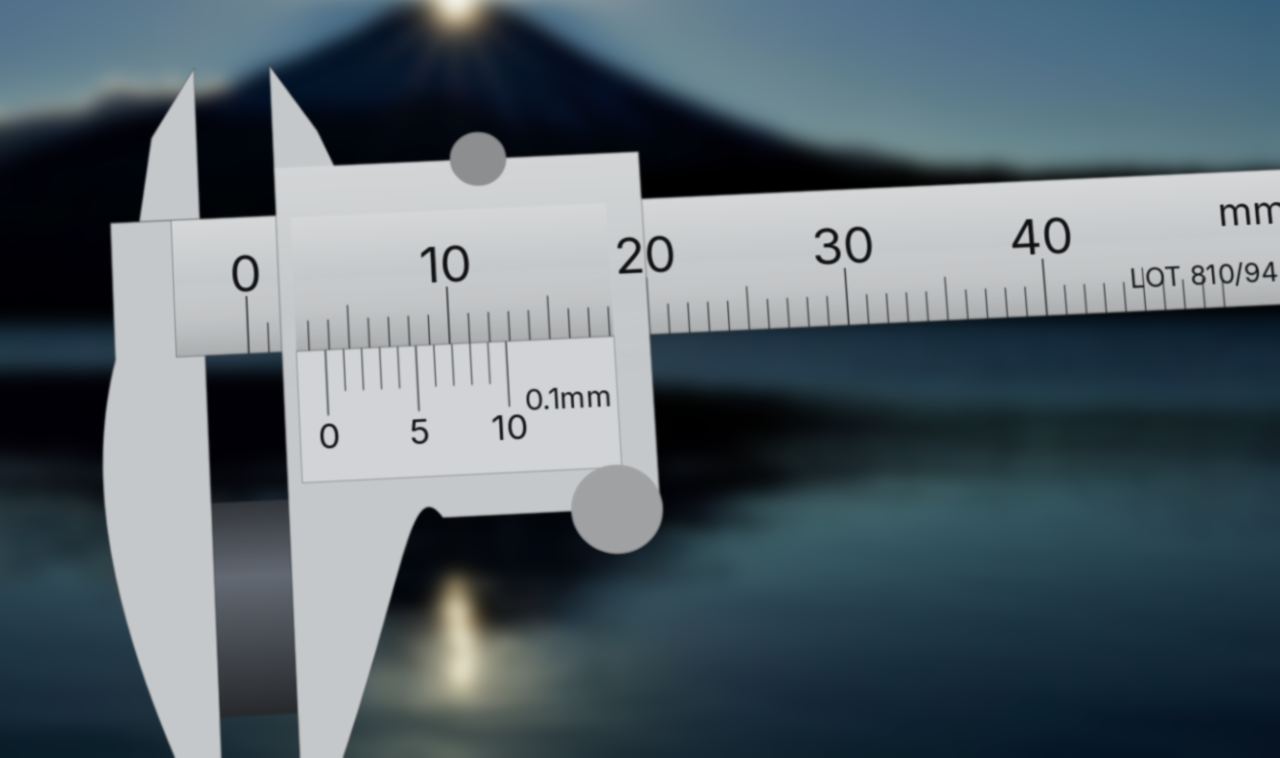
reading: 3.8 mm
